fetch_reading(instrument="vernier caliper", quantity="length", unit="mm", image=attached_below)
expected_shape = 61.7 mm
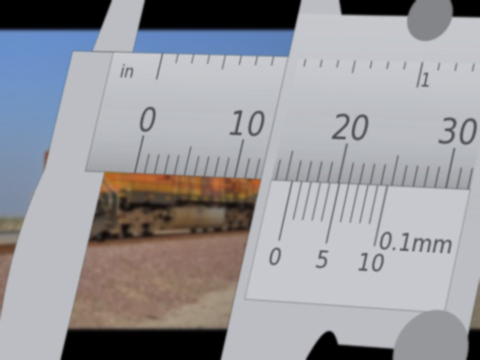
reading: 15.6 mm
